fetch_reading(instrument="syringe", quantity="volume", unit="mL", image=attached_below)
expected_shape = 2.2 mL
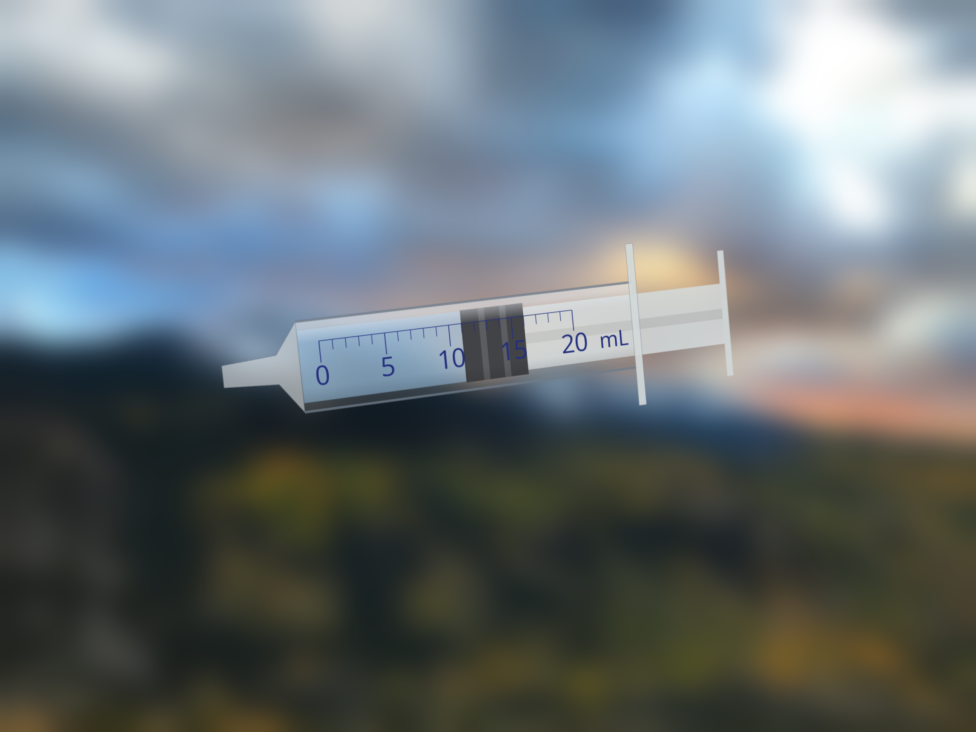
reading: 11 mL
